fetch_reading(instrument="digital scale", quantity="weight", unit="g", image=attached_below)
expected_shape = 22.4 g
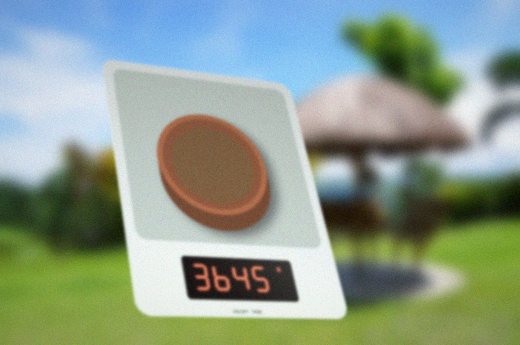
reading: 3645 g
